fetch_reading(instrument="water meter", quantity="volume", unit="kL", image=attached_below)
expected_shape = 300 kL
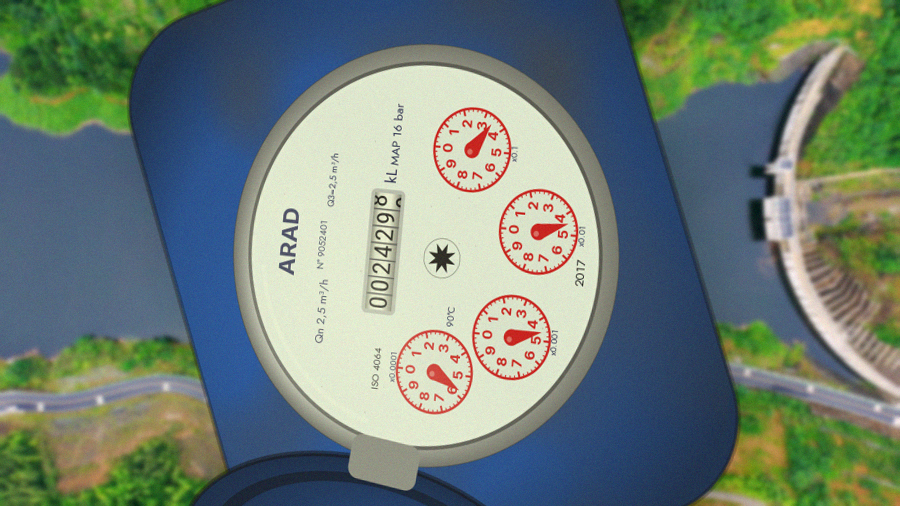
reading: 24298.3445 kL
